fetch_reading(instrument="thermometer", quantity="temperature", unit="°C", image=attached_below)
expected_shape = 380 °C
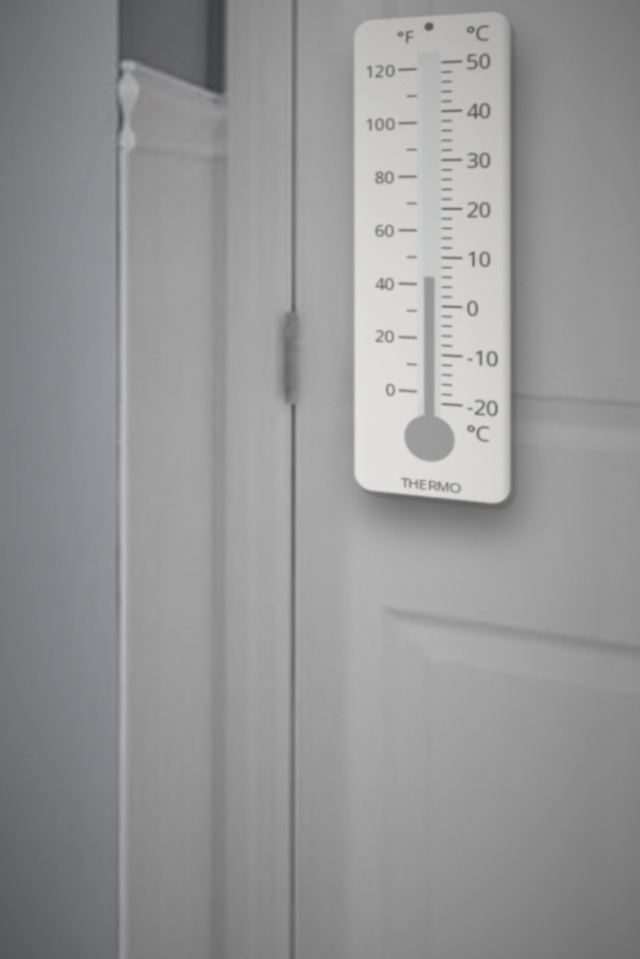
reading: 6 °C
